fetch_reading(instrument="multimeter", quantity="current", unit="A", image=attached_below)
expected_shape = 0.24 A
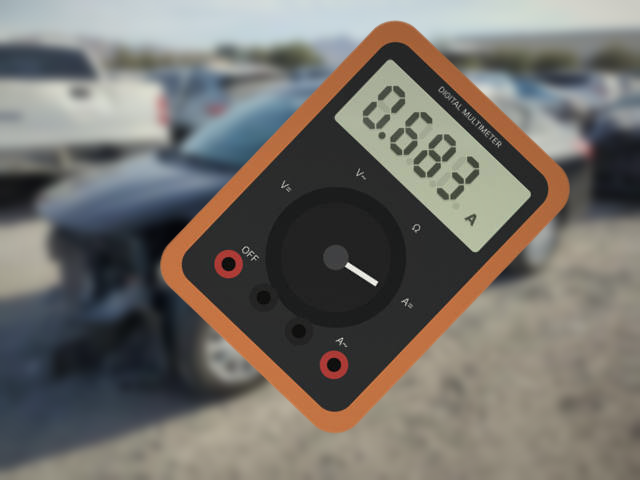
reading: 0.683 A
